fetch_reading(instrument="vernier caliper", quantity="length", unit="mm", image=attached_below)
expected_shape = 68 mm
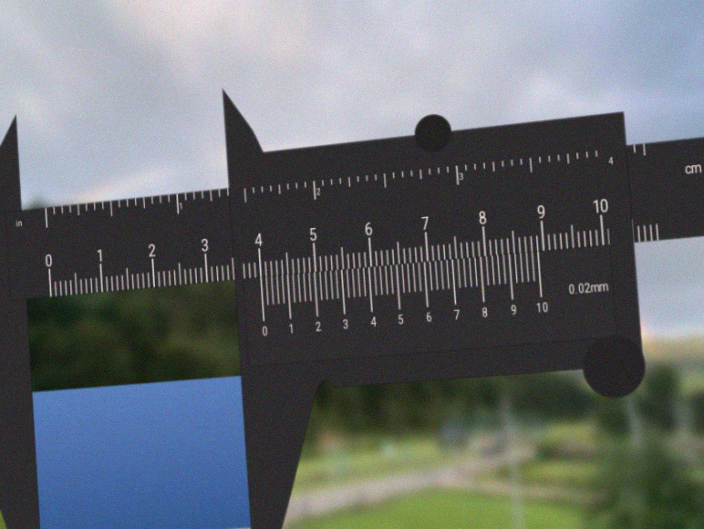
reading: 40.0 mm
